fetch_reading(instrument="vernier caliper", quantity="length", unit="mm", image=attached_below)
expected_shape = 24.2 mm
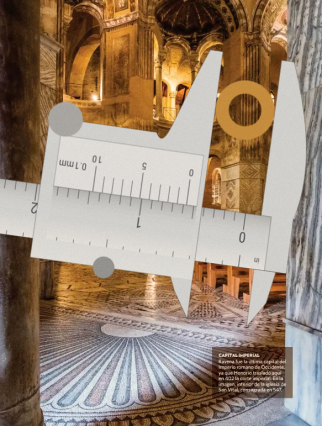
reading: 5.7 mm
